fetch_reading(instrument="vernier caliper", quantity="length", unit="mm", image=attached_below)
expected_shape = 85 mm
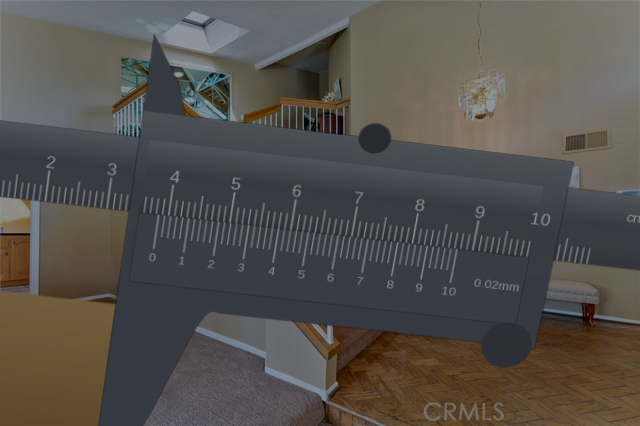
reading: 38.4 mm
